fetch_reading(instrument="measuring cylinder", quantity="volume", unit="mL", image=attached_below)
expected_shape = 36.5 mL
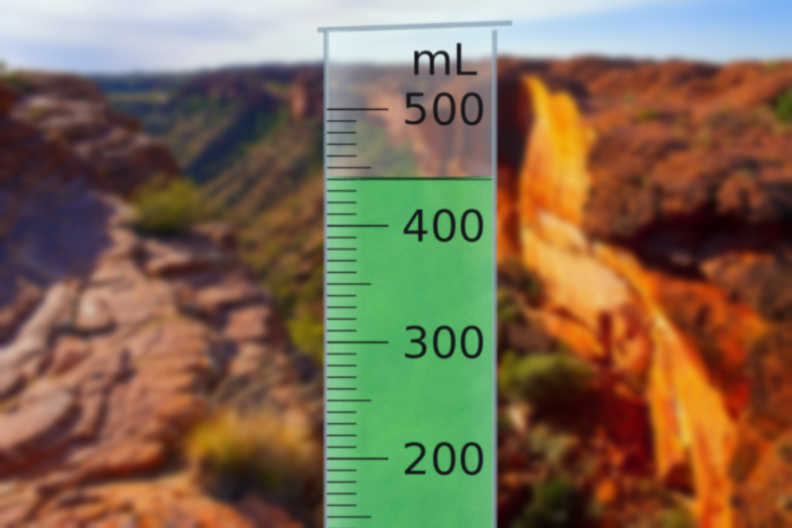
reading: 440 mL
